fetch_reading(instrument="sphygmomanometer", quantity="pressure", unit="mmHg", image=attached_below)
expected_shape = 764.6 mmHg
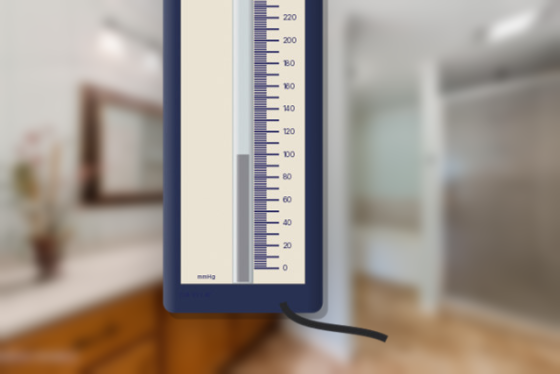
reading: 100 mmHg
